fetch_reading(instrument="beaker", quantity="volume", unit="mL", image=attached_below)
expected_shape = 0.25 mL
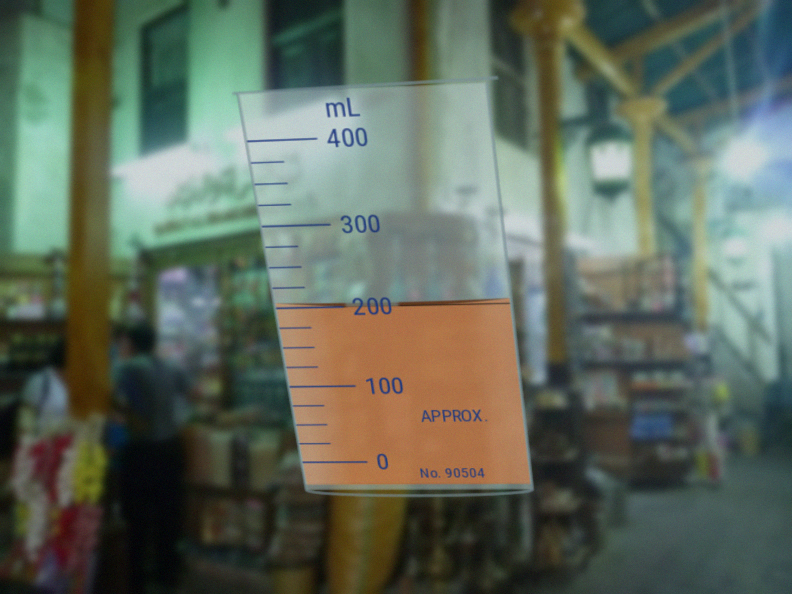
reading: 200 mL
